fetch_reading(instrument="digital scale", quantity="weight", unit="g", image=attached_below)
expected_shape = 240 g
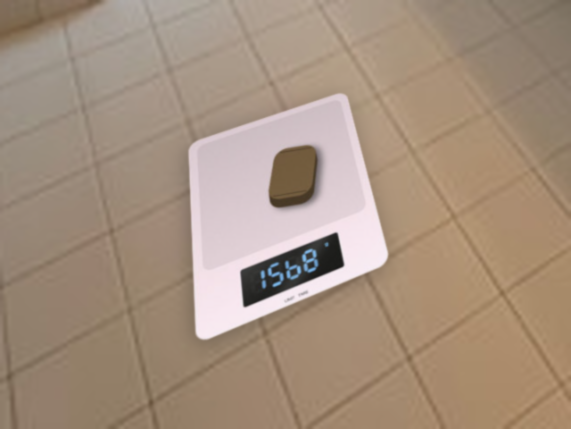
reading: 1568 g
